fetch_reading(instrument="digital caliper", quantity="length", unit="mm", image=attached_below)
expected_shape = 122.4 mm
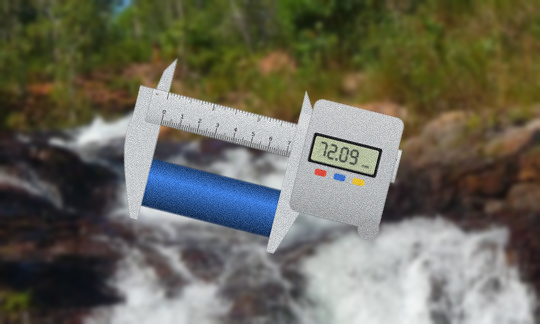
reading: 72.09 mm
